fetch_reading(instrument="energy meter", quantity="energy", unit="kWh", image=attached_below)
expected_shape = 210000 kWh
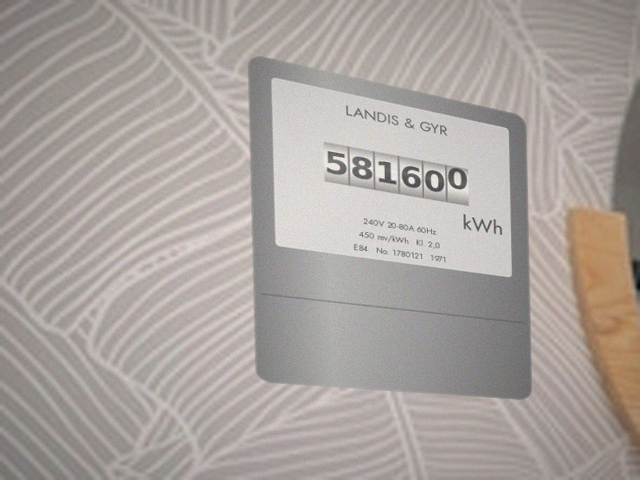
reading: 581600 kWh
